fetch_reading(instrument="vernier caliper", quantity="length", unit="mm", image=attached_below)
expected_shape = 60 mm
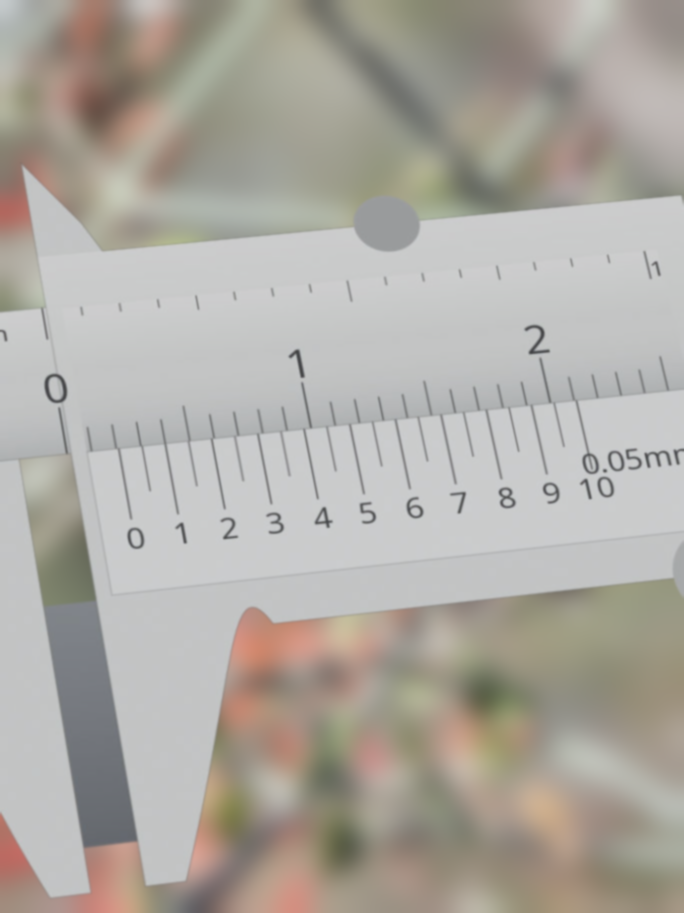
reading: 2.1 mm
